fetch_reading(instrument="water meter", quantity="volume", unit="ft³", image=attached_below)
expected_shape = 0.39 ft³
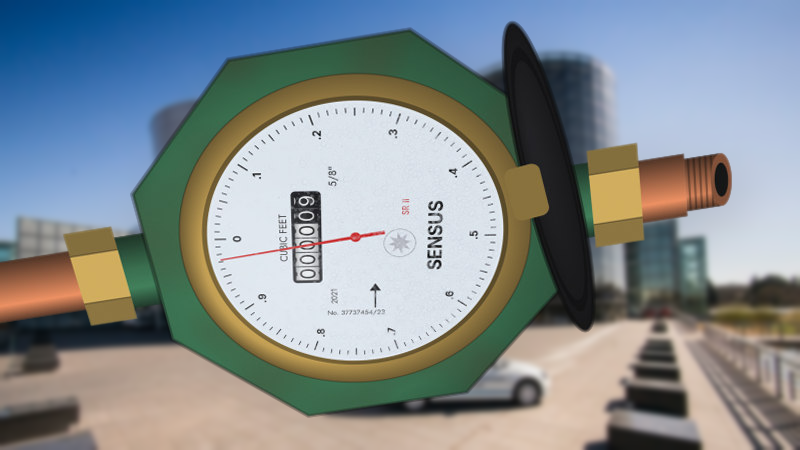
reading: 8.97 ft³
